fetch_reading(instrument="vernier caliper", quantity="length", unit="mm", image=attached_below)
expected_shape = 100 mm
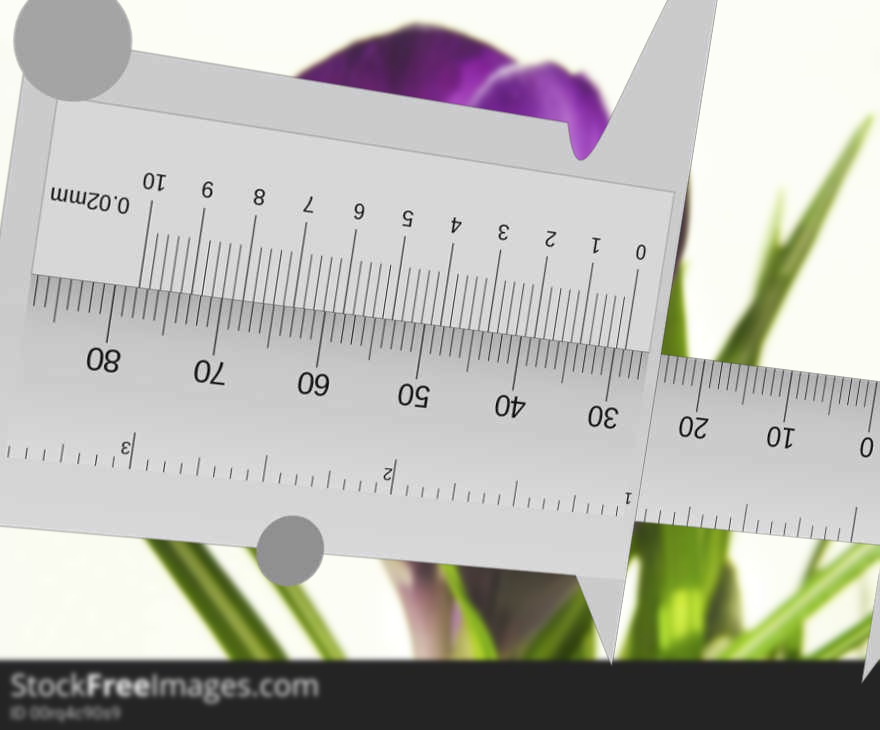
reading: 28.8 mm
